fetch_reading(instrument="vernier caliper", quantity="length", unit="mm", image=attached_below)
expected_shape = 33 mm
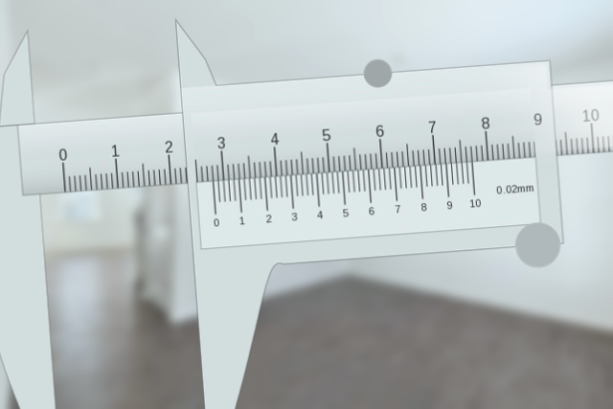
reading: 28.0 mm
